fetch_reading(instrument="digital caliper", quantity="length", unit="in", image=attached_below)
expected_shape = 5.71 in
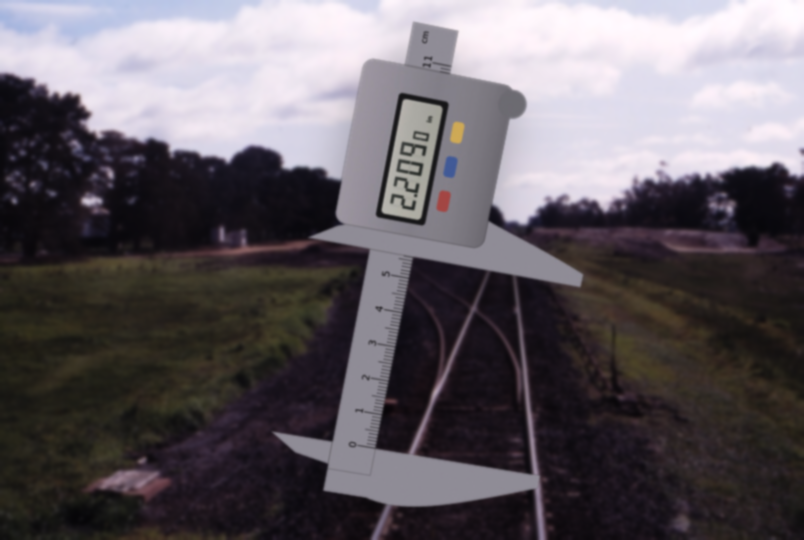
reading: 2.2090 in
